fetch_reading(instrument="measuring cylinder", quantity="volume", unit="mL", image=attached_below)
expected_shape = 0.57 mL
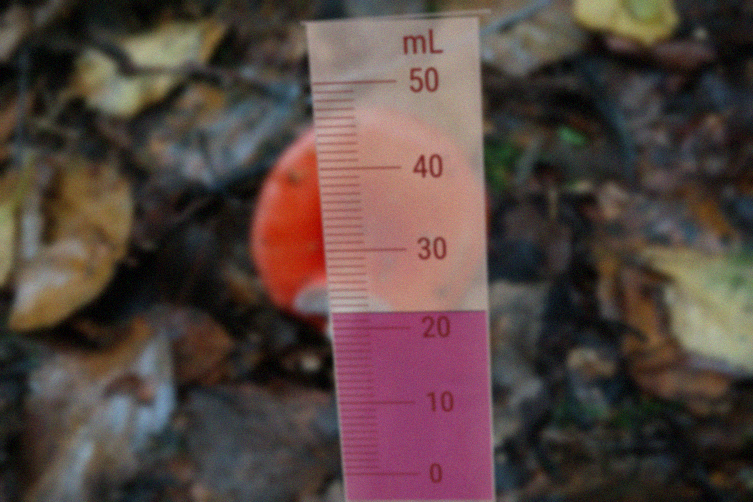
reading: 22 mL
